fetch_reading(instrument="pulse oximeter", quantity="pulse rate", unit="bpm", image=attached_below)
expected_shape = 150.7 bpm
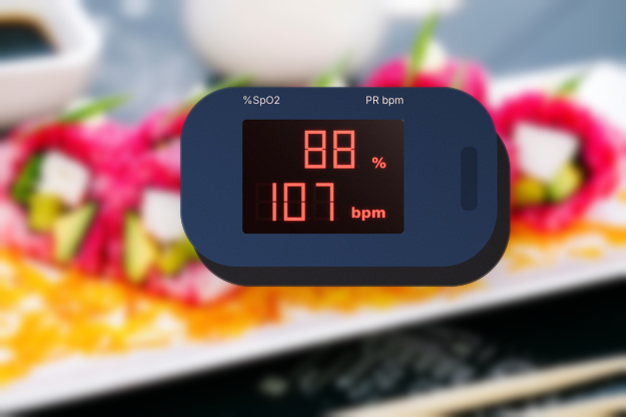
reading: 107 bpm
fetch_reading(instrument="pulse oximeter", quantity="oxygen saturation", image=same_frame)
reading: 88 %
